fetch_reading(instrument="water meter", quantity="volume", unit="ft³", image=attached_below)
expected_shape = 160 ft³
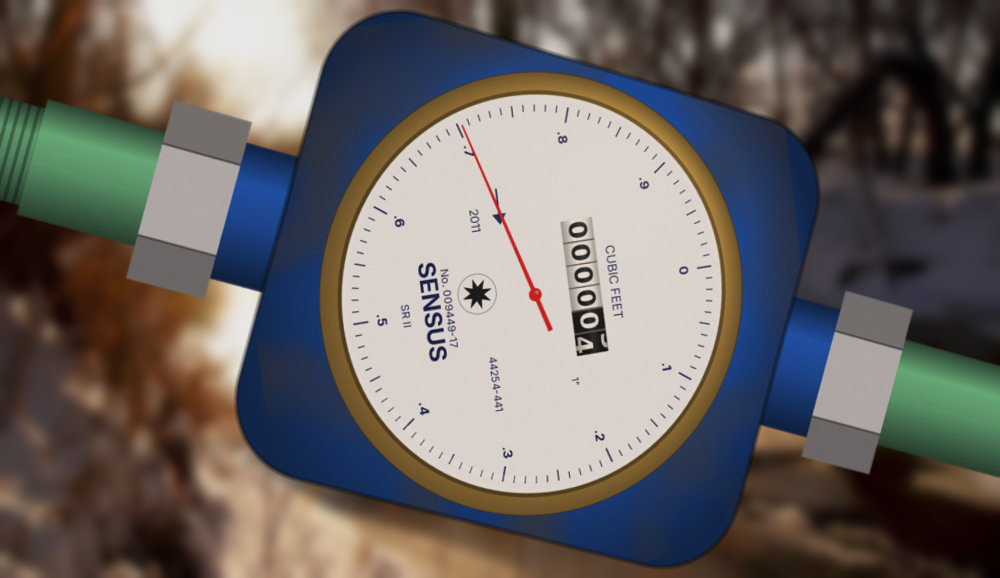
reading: 3.70 ft³
